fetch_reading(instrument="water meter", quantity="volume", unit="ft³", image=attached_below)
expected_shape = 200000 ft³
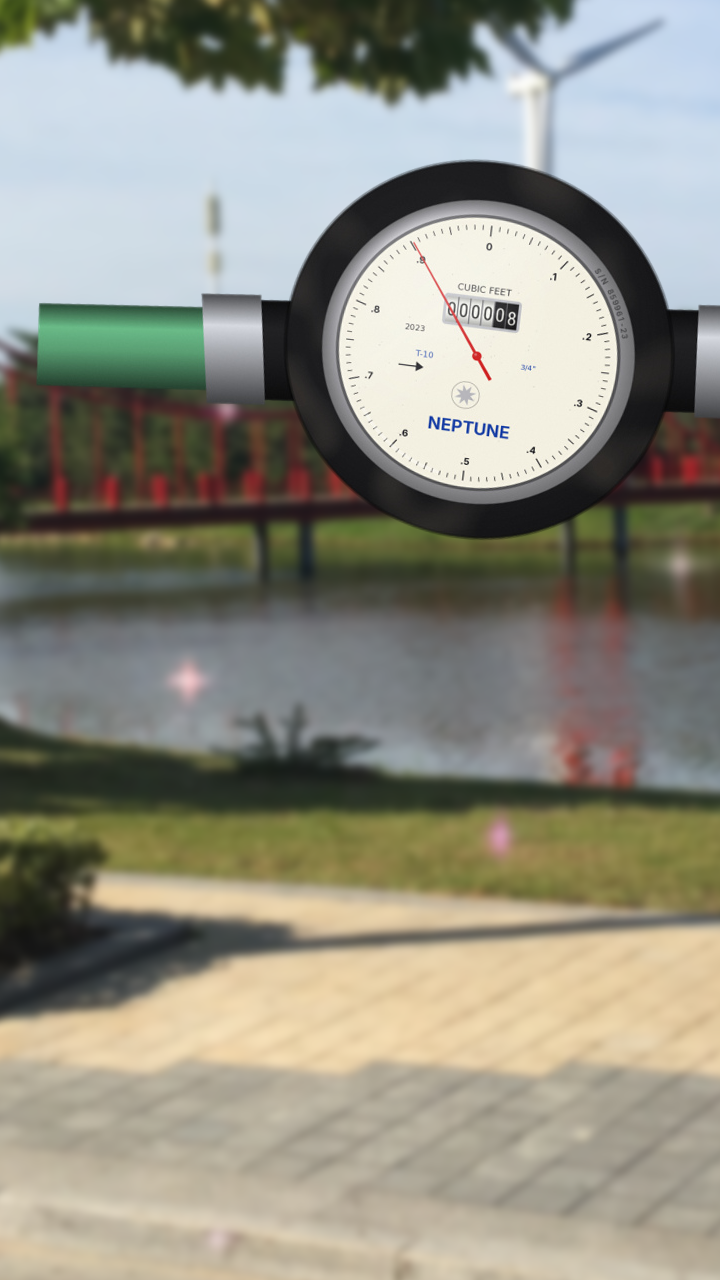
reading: 7.90 ft³
